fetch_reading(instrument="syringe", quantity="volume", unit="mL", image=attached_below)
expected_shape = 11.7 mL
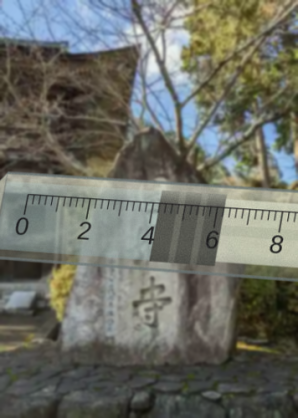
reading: 4.2 mL
